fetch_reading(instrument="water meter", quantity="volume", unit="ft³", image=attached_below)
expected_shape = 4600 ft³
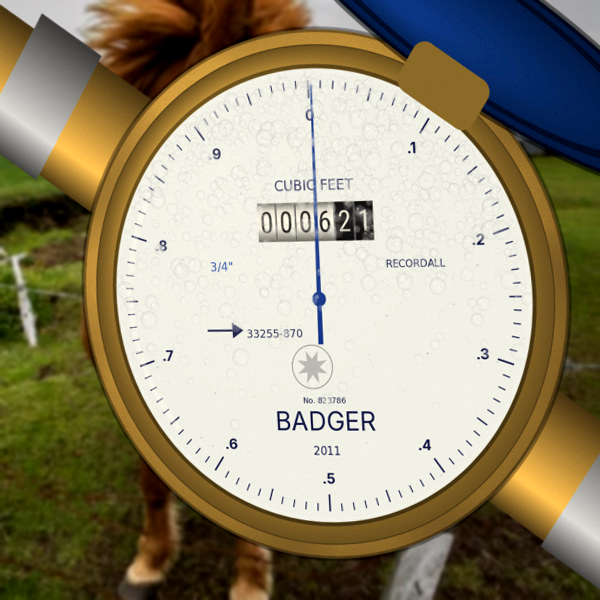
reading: 621.00 ft³
